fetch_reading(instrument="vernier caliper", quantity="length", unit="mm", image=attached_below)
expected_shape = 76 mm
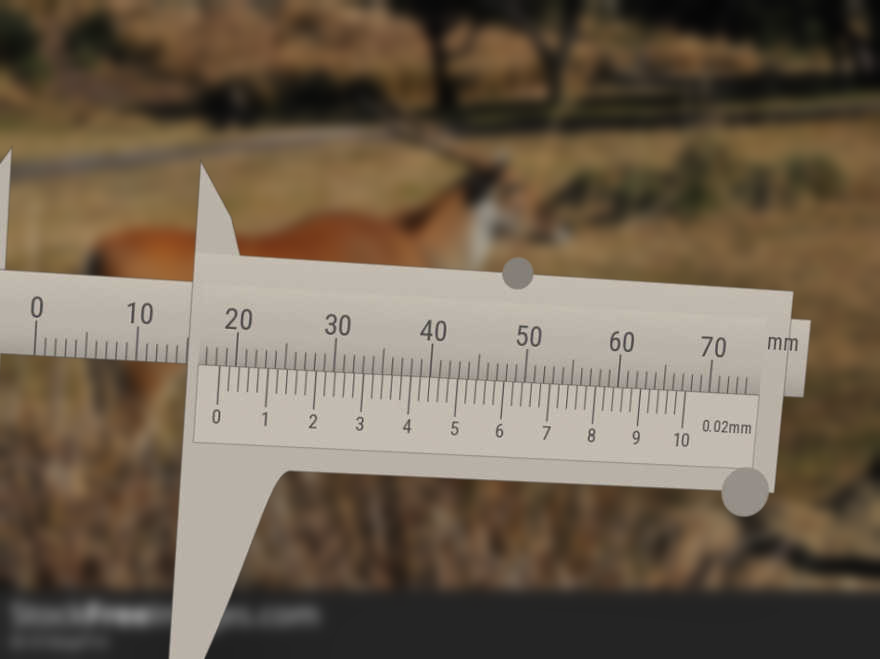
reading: 18.4 mm
